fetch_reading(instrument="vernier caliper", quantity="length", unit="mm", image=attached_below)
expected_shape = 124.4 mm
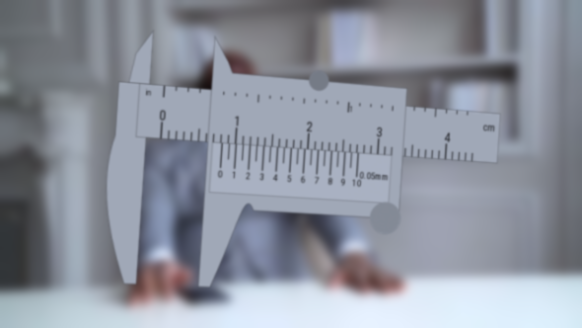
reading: 8.2 mm
